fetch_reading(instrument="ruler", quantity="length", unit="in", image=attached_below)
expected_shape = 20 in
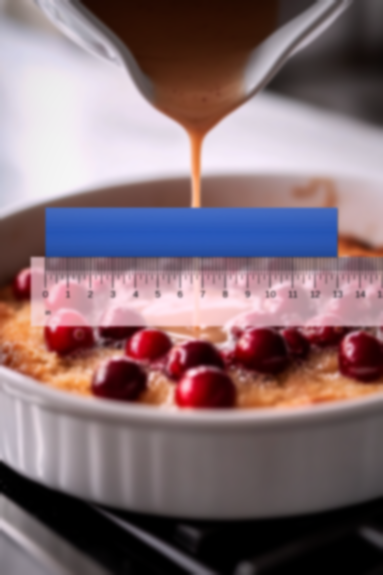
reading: 13 in
